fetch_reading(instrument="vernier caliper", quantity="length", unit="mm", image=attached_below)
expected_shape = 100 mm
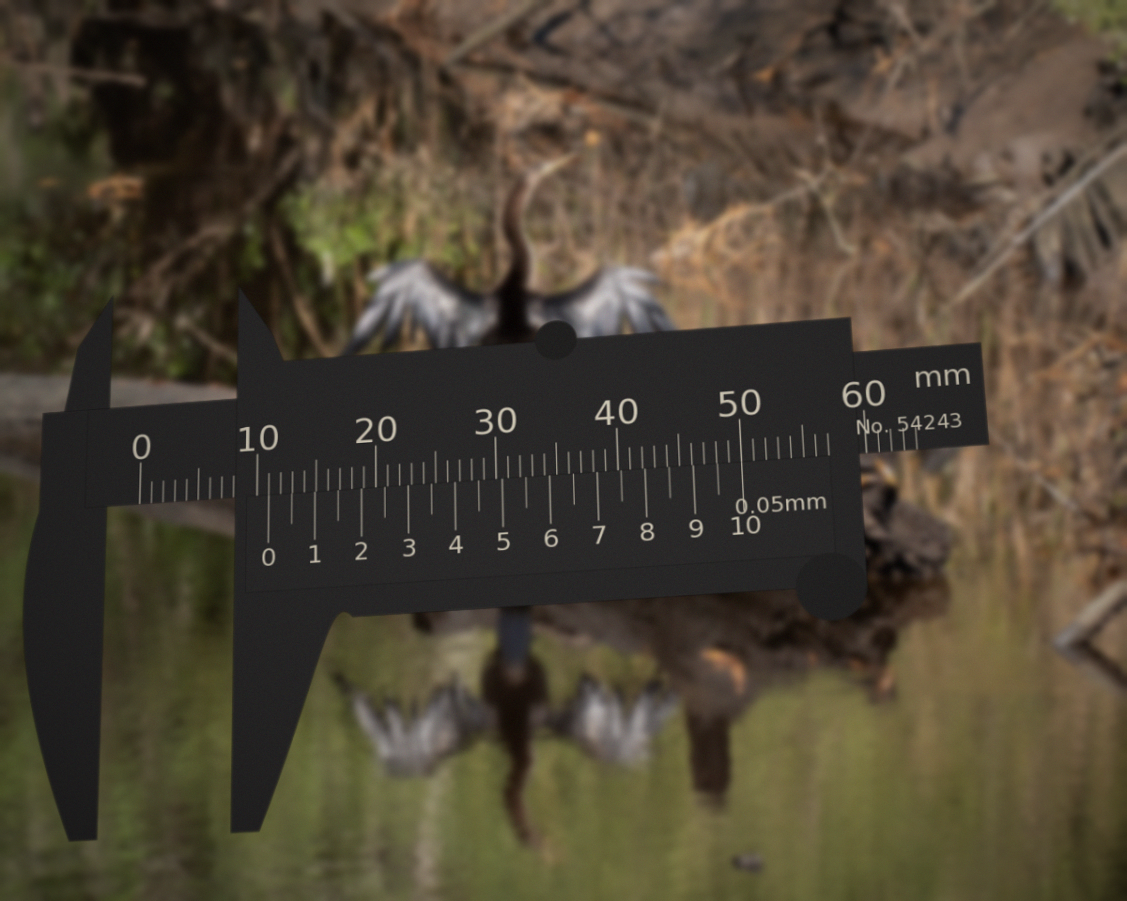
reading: 11.0 mm
